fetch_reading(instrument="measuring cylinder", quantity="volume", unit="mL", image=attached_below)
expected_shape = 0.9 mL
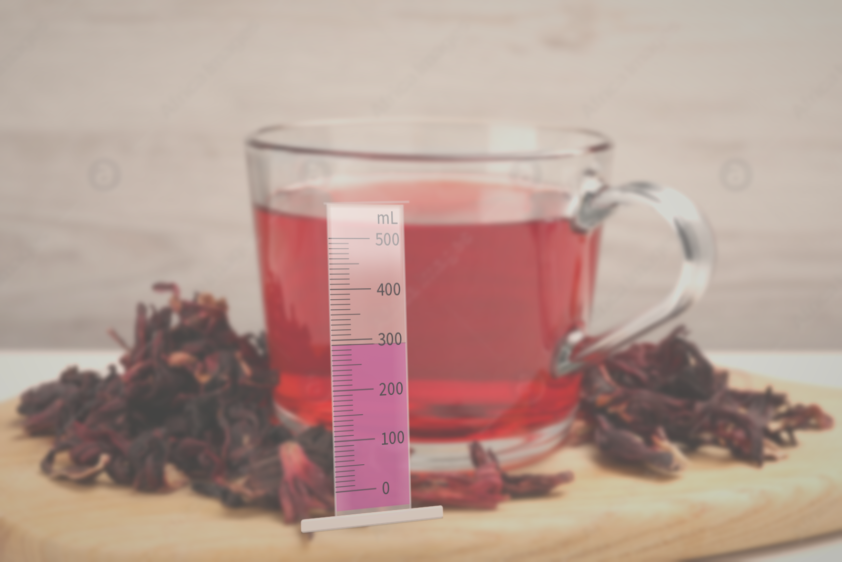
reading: 290 mL
